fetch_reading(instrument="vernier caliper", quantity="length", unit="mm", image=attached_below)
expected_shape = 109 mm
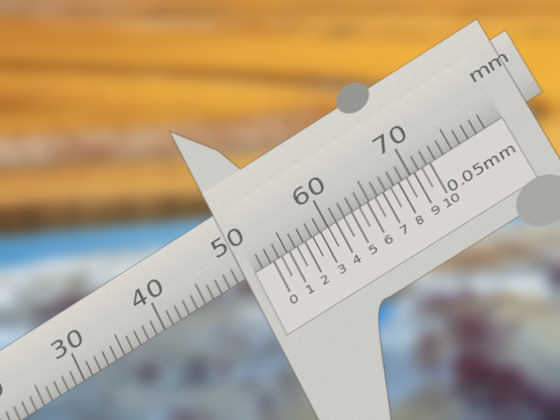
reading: 53.4 mm
